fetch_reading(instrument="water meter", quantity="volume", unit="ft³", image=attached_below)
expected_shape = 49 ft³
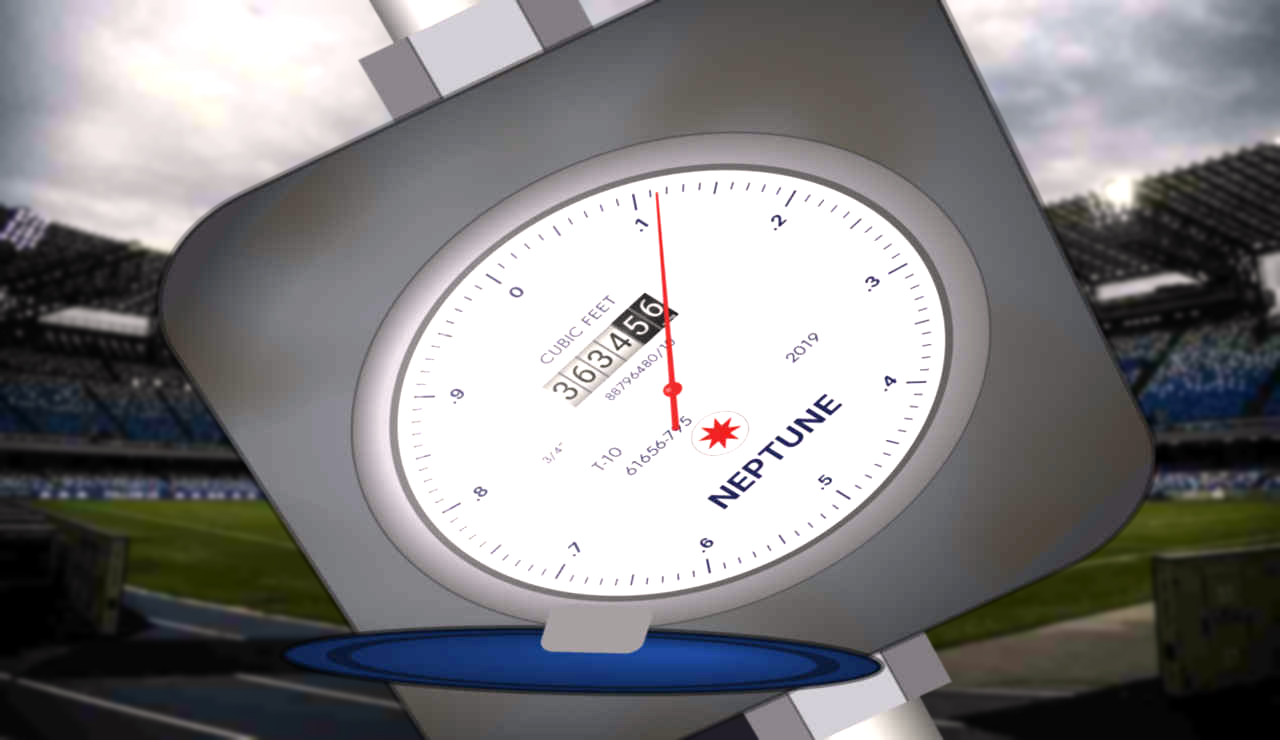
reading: 363456.11 ft³
